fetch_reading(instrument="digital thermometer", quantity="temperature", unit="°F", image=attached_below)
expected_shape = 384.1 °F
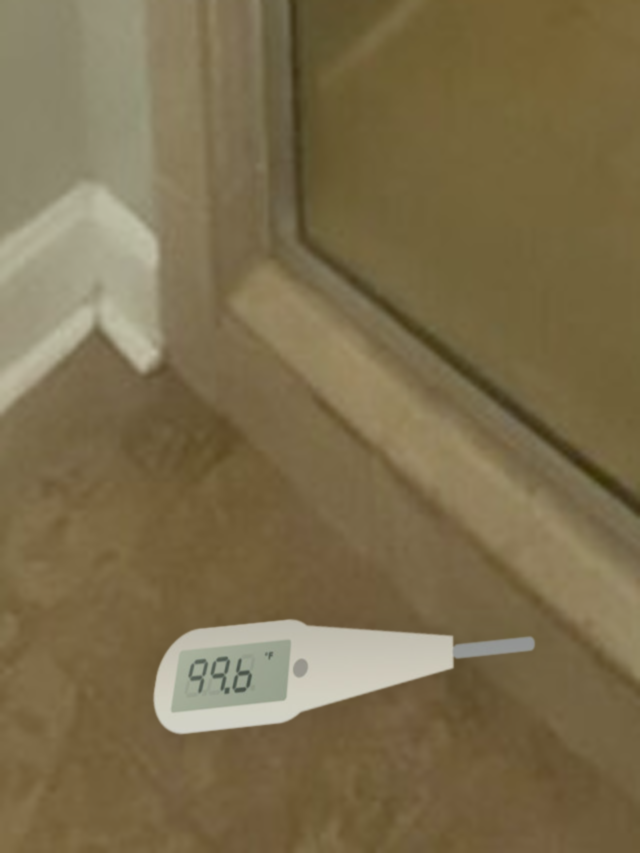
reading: 99.6 °F
